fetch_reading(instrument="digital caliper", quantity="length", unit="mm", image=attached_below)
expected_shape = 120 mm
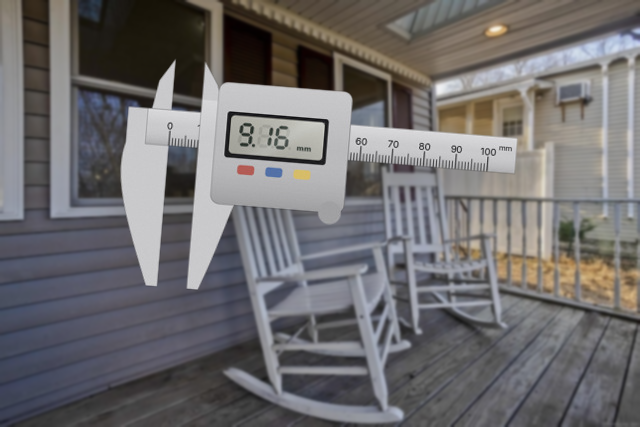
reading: 9.16 mm
